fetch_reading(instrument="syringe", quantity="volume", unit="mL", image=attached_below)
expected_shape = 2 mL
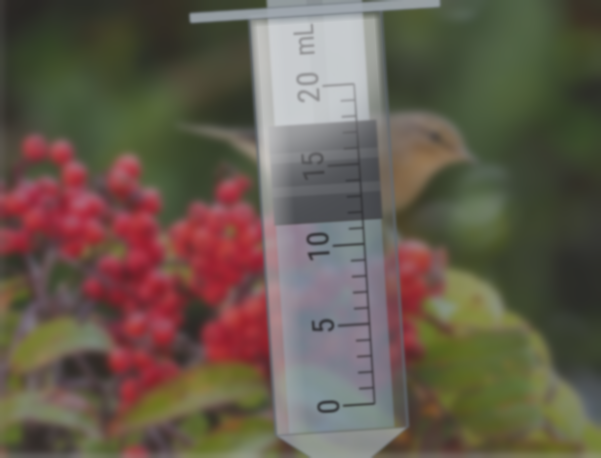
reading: 11.5 mL
